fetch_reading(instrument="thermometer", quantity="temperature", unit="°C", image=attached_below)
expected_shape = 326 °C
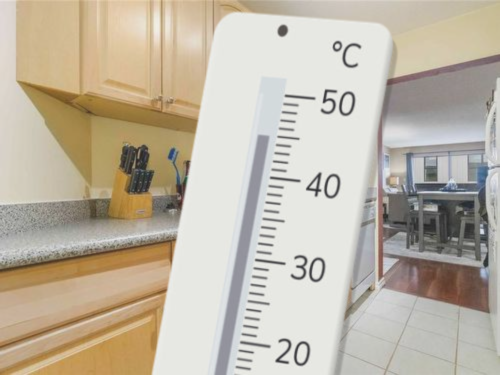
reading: 45 °C
